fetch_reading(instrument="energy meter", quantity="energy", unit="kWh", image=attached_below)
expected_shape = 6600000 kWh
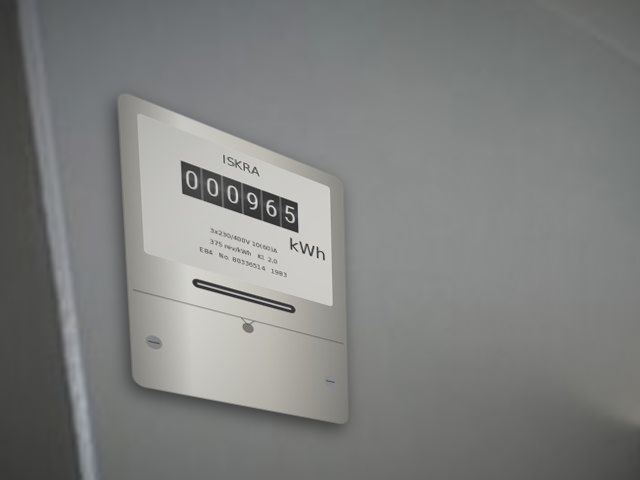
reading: 965 kWh
